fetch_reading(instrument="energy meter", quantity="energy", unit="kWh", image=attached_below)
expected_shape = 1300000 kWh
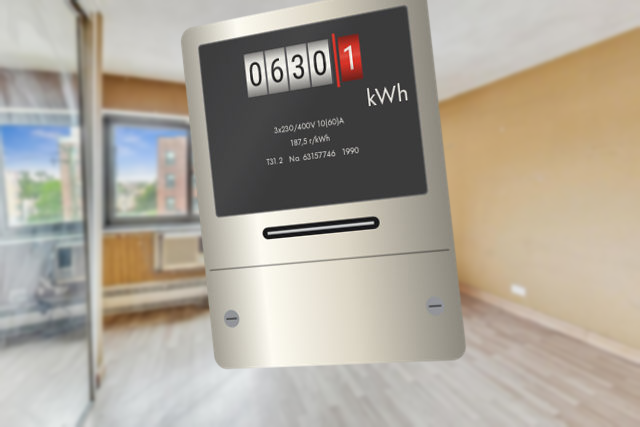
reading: 630.1 kWh
